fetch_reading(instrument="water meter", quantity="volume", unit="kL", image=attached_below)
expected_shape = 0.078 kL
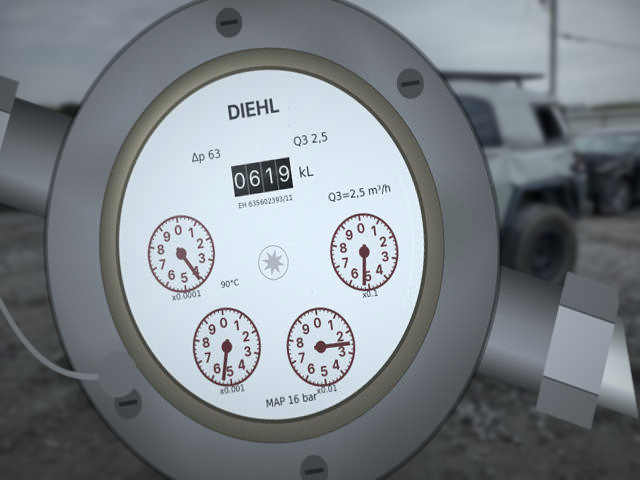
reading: 619.5254 kL
